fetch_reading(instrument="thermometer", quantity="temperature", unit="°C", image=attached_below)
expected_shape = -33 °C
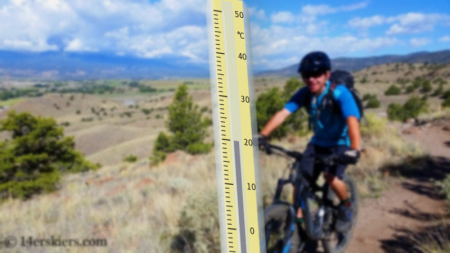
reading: 20 °C
